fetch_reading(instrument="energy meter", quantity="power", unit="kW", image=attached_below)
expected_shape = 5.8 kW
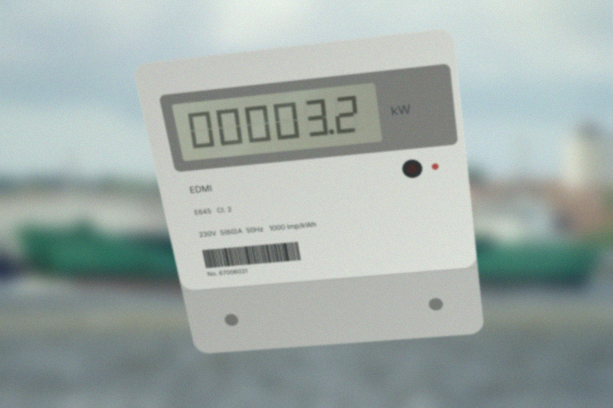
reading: 3.2 kW
